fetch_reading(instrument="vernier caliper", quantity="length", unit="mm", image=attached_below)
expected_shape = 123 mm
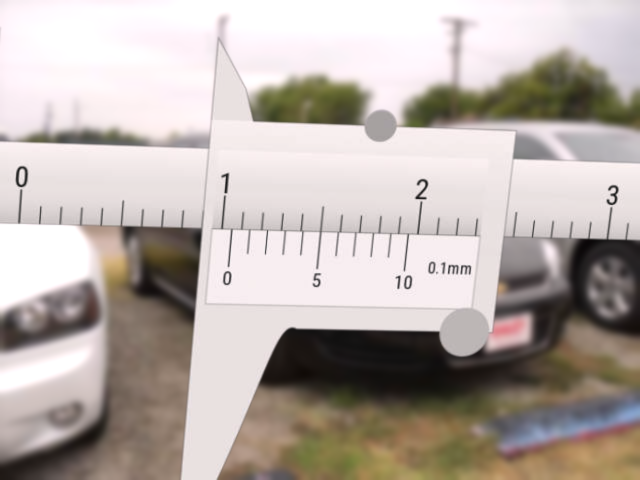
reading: 10.5 mm
